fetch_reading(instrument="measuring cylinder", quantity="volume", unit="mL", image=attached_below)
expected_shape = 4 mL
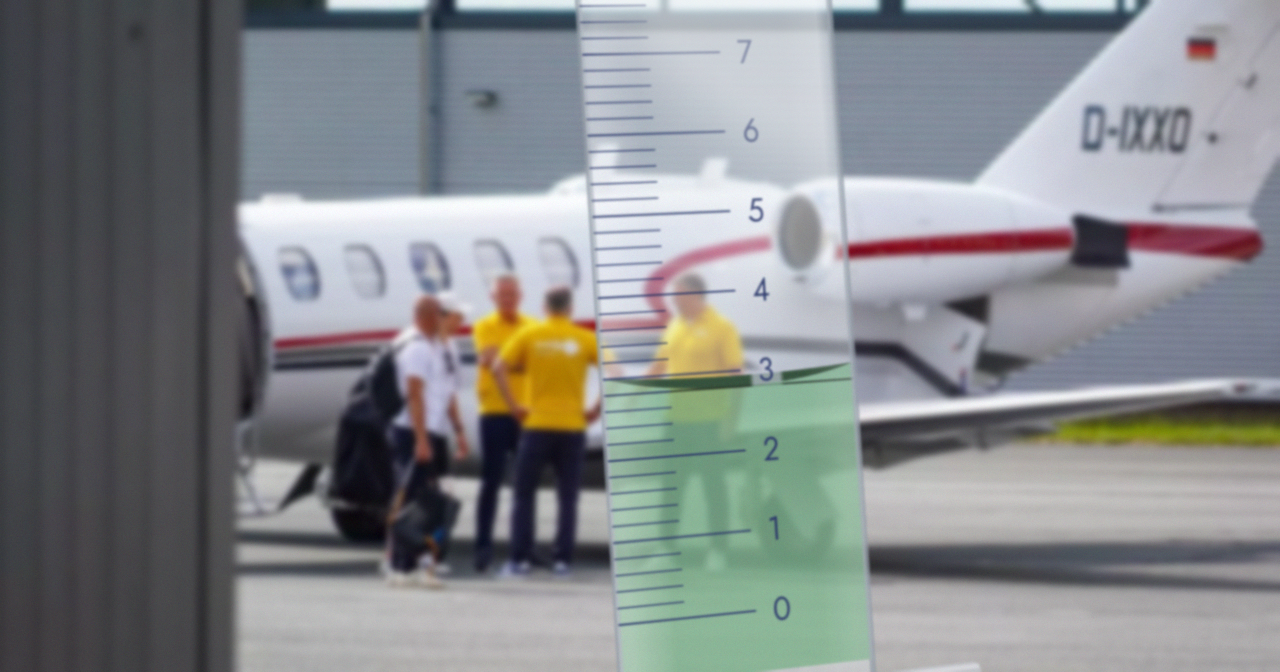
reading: 2.8 mL
